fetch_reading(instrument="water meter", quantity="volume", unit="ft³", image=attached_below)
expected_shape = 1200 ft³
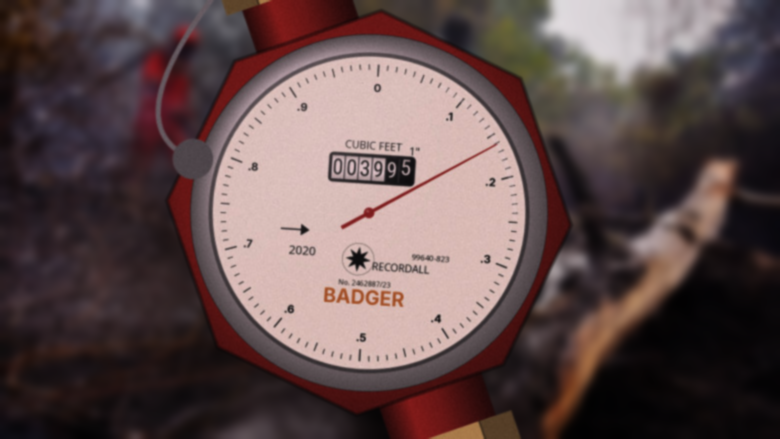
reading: 3995.16 ft³
